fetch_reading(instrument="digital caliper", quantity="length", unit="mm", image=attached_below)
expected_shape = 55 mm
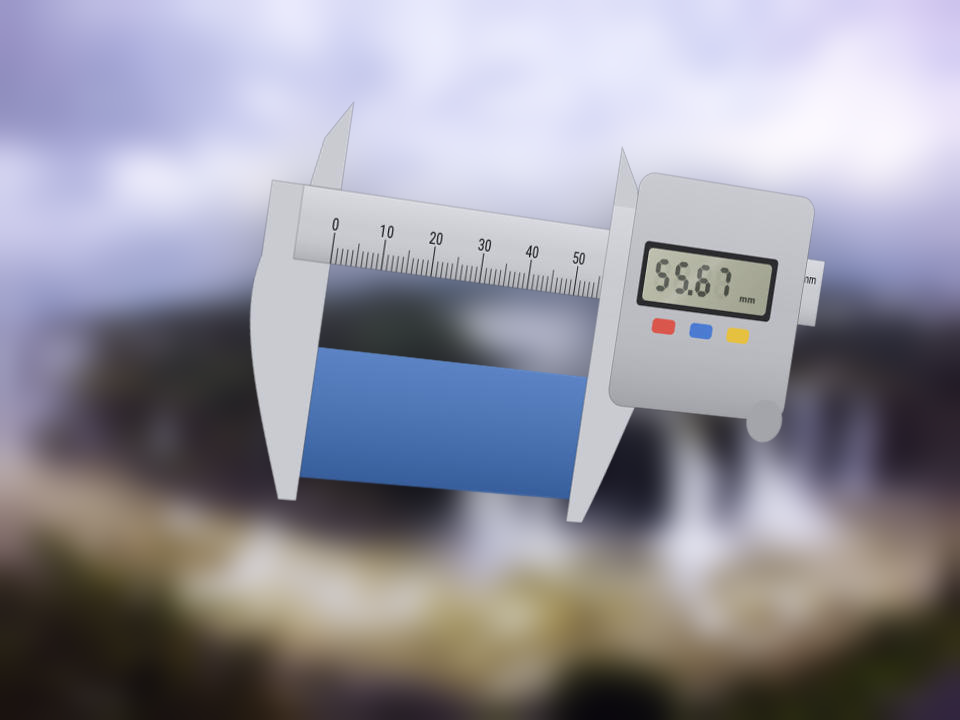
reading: 55.67 mm
